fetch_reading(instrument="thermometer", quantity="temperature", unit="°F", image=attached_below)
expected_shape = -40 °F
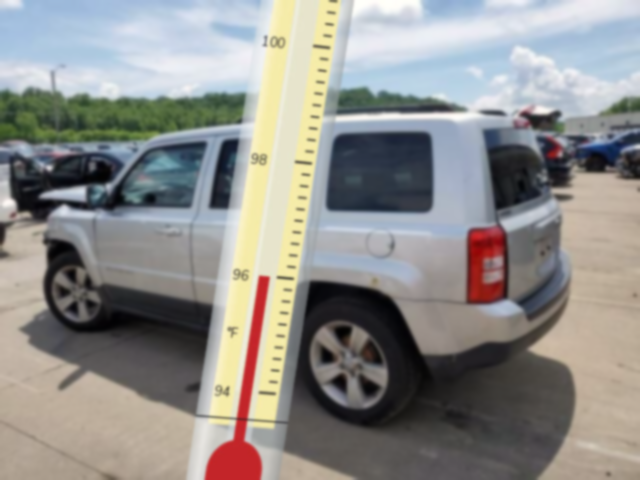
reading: 96 °F
